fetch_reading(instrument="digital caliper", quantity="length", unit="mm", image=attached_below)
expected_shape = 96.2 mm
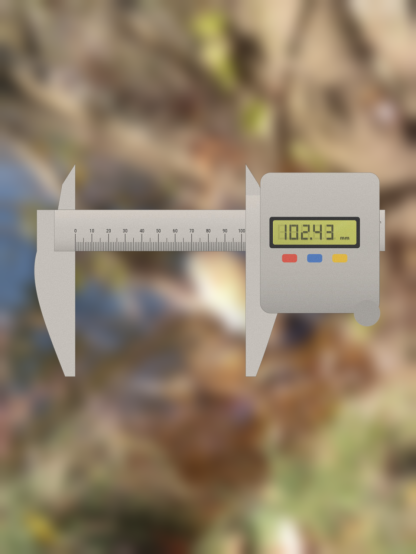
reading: 102.43 mm
